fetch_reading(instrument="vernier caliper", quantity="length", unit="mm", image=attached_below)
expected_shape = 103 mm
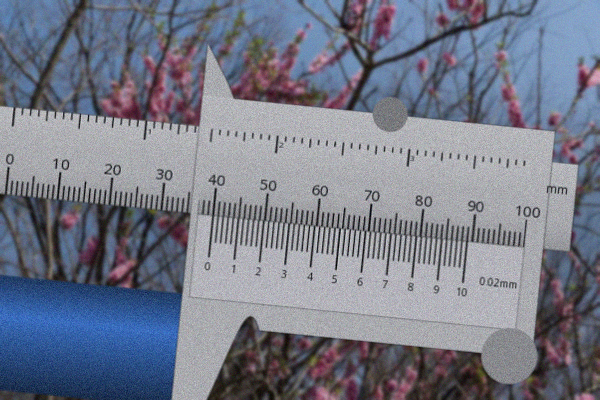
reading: 40.0 mm
